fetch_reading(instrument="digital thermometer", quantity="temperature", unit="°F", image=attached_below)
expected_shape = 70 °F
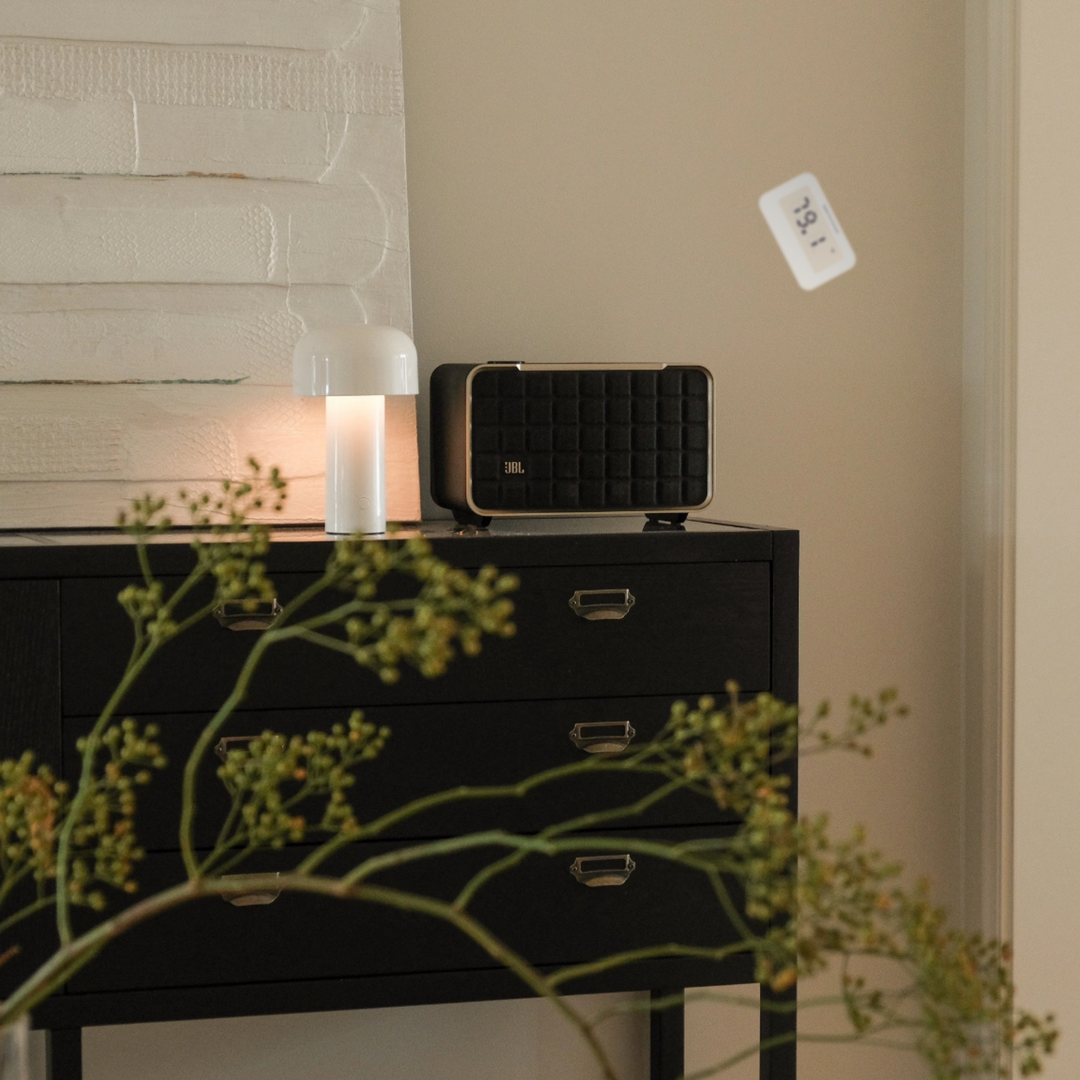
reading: 79.1 °F
